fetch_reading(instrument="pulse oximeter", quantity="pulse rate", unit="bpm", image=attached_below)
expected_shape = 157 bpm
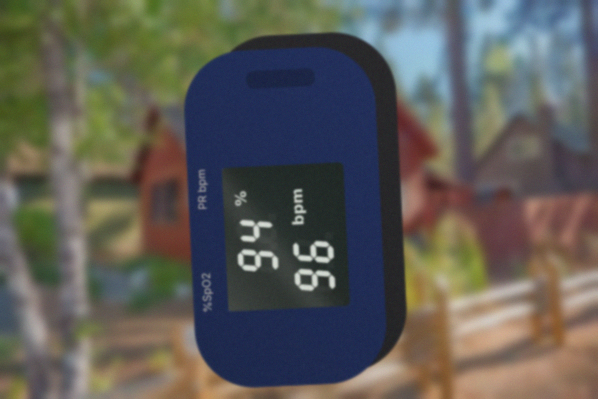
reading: 96 bpm
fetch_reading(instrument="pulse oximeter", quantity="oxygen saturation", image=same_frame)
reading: 94 %
